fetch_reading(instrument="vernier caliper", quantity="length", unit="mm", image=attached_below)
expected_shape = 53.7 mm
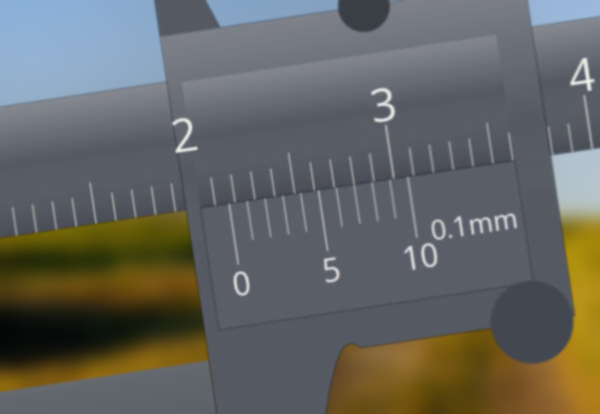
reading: 21.7 mm
